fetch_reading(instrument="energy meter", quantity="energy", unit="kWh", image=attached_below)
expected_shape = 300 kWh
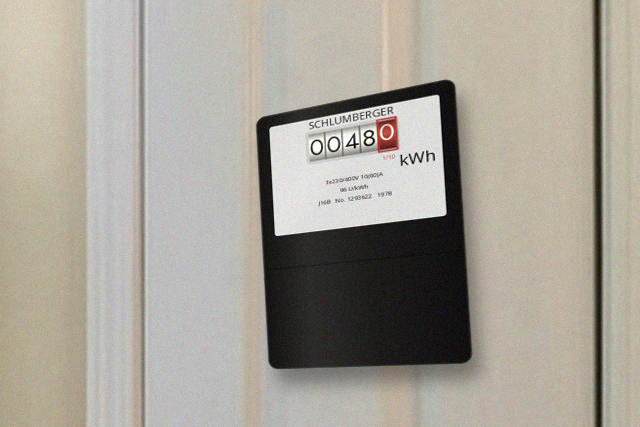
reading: 48.0 kWh
